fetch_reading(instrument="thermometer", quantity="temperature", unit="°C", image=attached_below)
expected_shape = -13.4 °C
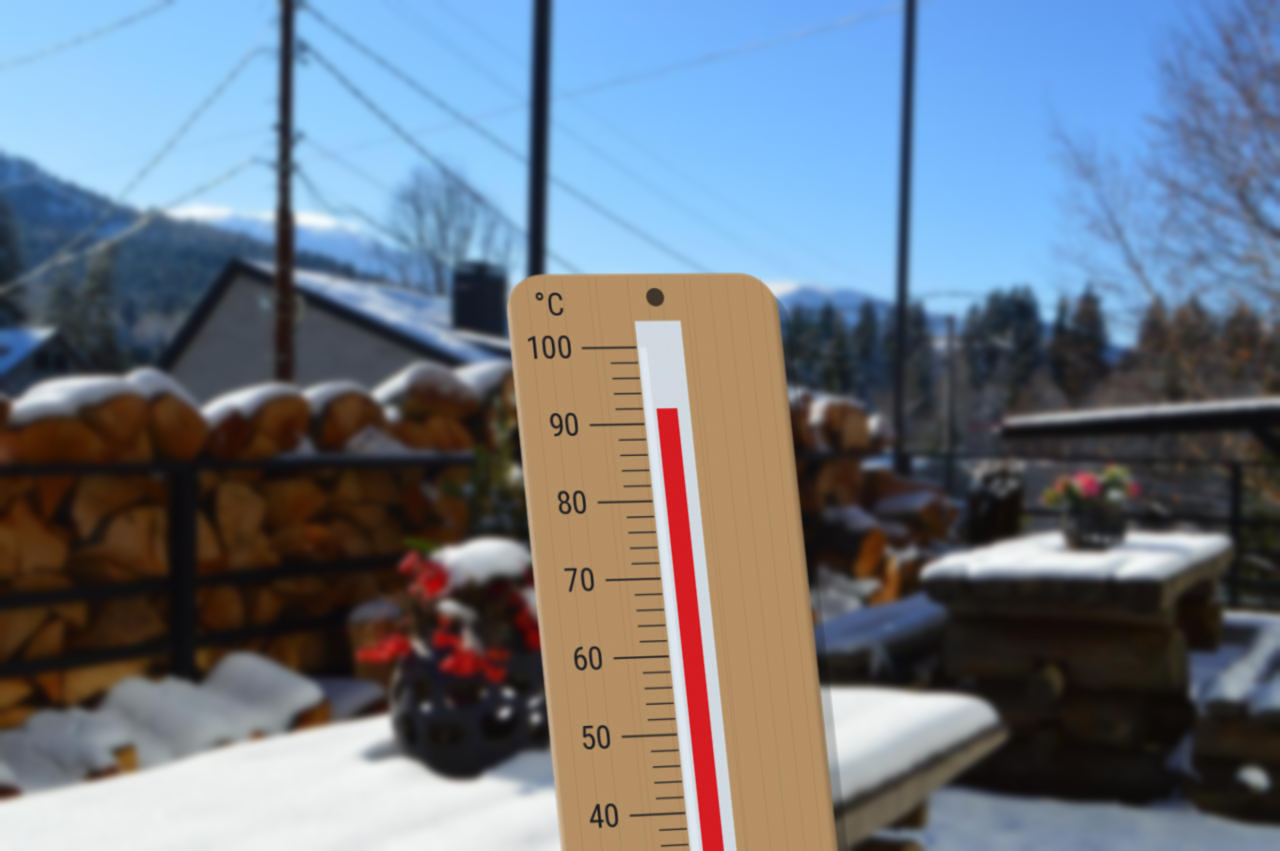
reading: 92 °C
